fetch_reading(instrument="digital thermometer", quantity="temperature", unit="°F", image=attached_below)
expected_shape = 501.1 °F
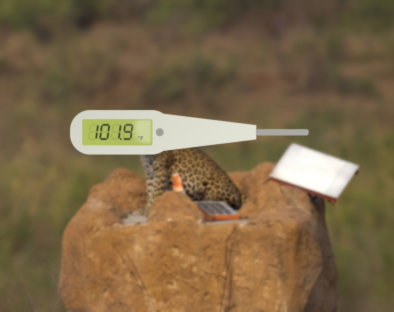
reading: 101.9 °F
